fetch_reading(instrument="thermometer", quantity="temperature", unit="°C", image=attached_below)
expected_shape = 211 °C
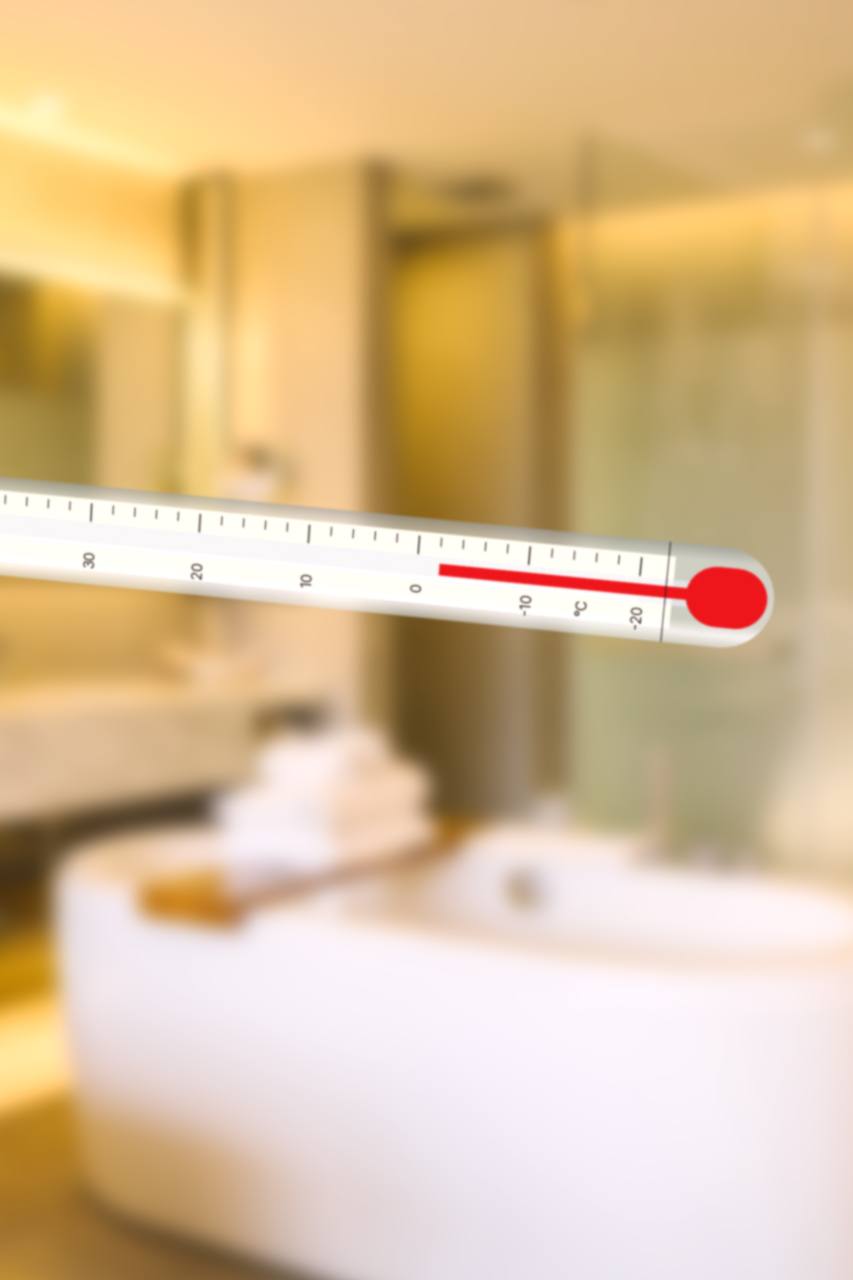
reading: -2 °C
